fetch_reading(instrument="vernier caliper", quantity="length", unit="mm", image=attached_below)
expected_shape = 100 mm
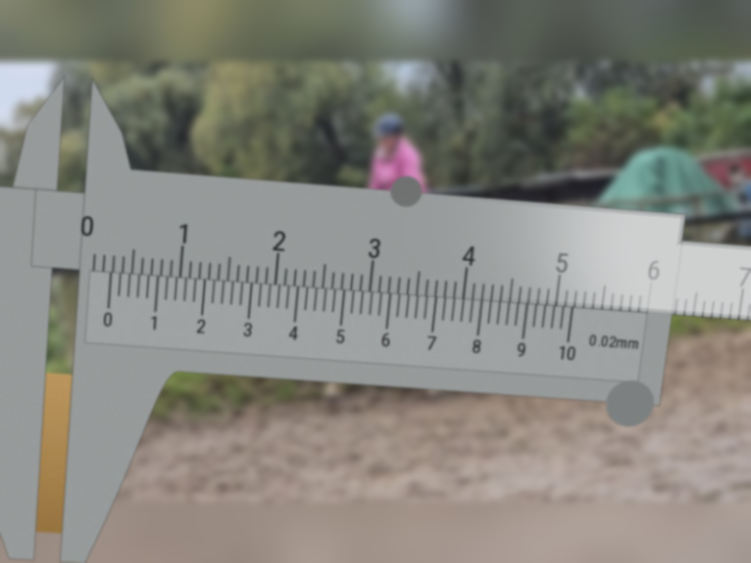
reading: 2.8 mm
